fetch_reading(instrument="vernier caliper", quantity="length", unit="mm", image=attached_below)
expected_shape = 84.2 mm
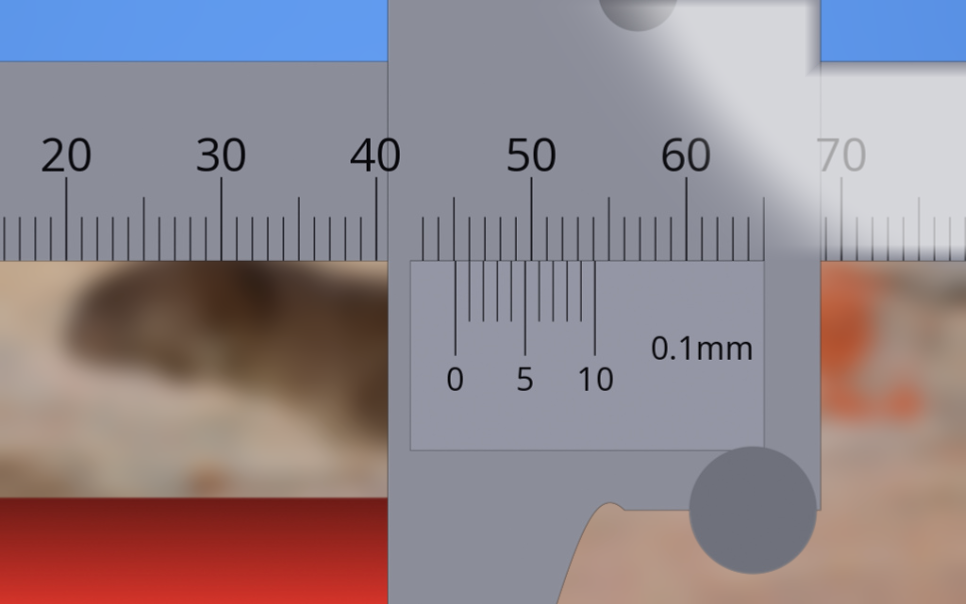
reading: 45.1 mm
